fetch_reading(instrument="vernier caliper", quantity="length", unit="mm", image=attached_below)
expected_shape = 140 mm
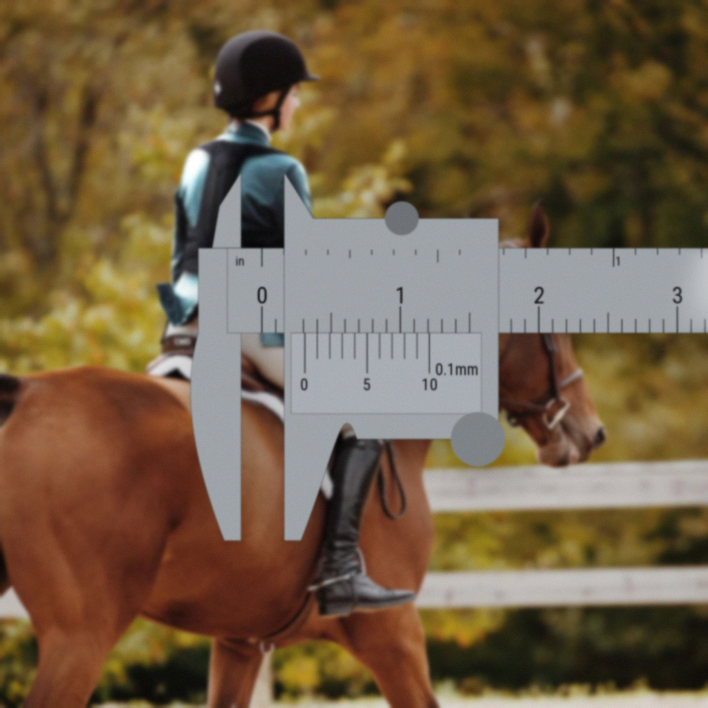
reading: 3.1 mm
